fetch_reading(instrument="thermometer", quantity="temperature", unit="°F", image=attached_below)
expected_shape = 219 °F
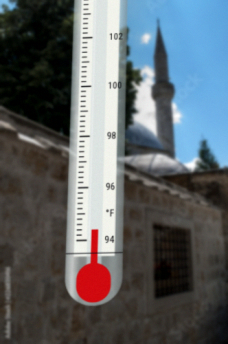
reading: 94.4 °F
